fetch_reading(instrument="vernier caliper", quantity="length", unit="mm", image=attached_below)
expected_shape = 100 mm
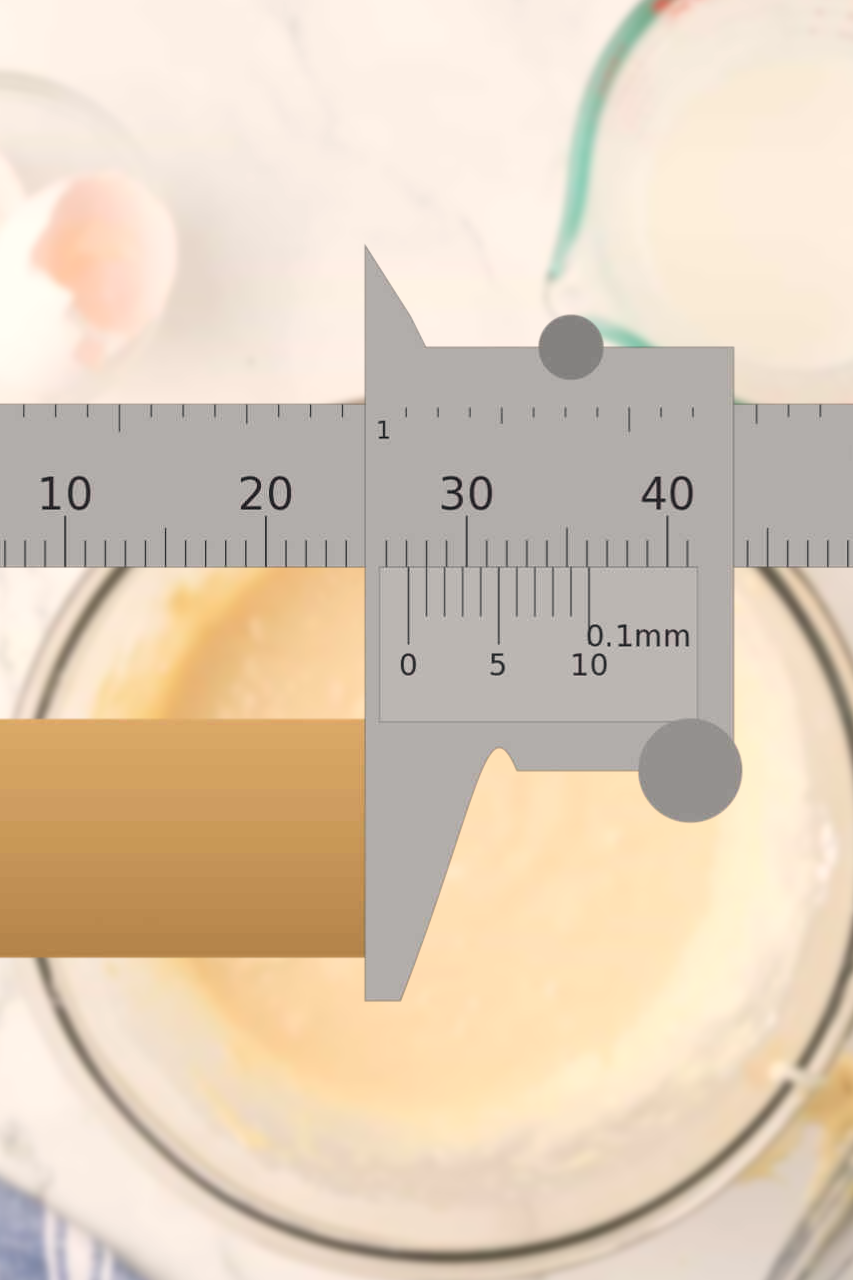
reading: 27.1 mm
